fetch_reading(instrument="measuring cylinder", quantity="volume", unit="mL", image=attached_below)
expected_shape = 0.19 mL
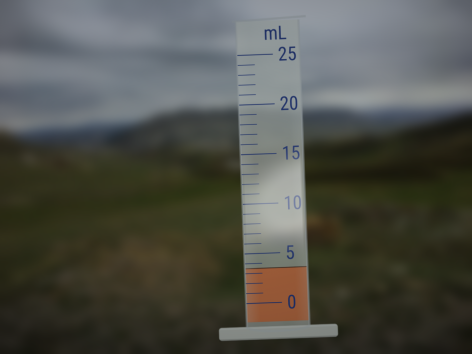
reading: 3.5 mL
